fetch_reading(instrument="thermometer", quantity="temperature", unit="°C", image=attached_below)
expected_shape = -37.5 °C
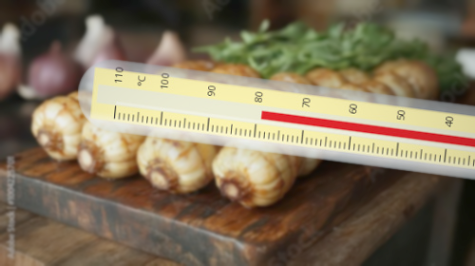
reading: 79 °C
